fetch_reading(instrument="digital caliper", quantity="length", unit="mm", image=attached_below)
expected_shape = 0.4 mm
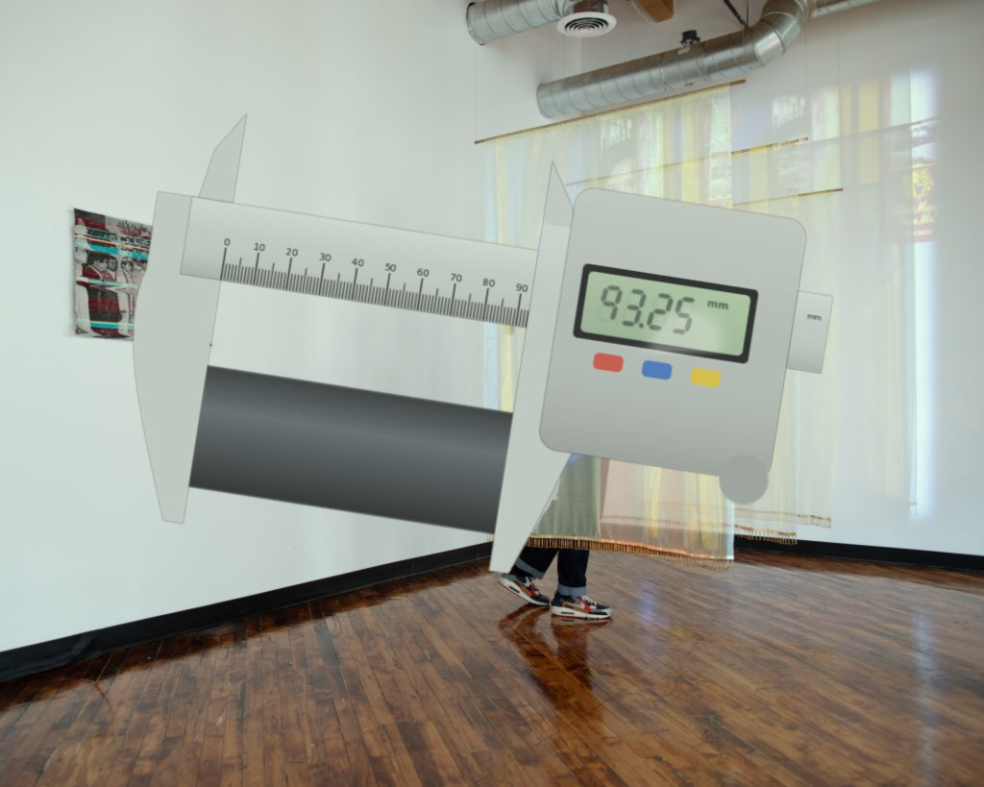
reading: 93.25 mm
